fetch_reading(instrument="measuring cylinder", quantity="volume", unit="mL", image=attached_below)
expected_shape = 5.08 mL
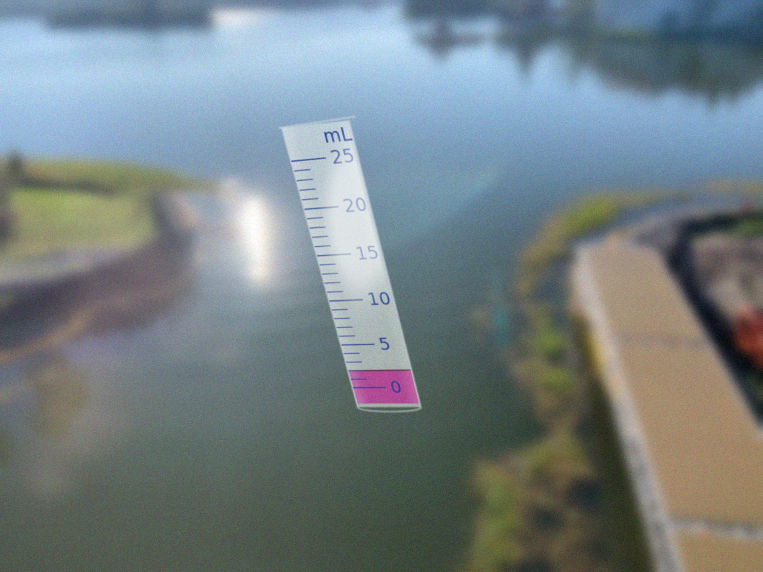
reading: 2 mL
